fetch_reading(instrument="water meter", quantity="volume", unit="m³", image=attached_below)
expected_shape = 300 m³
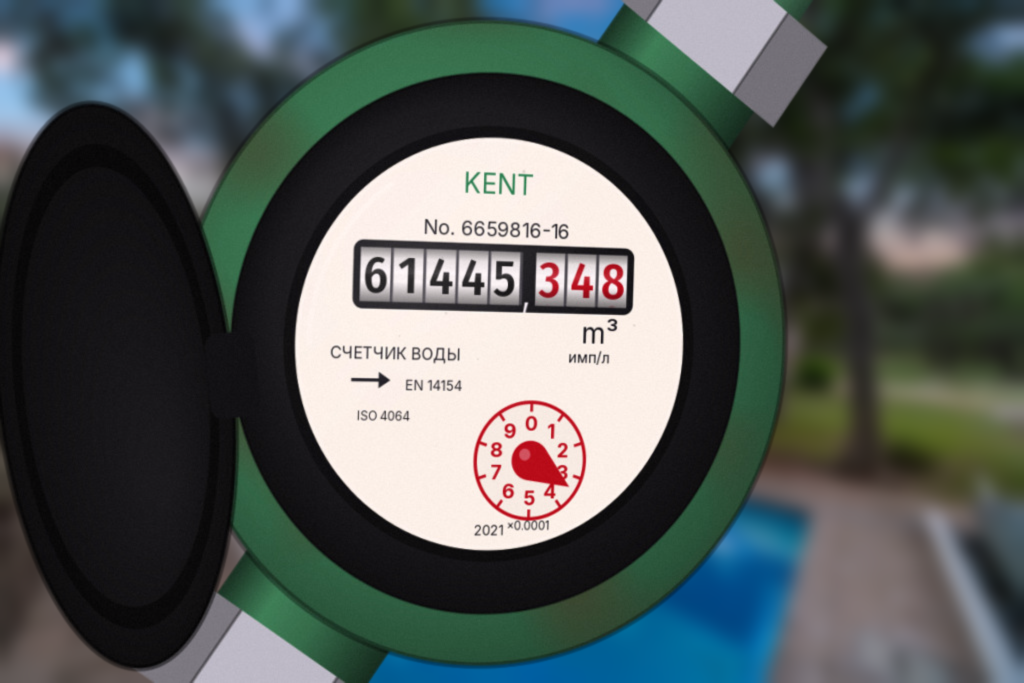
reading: 61445.3483 m³
